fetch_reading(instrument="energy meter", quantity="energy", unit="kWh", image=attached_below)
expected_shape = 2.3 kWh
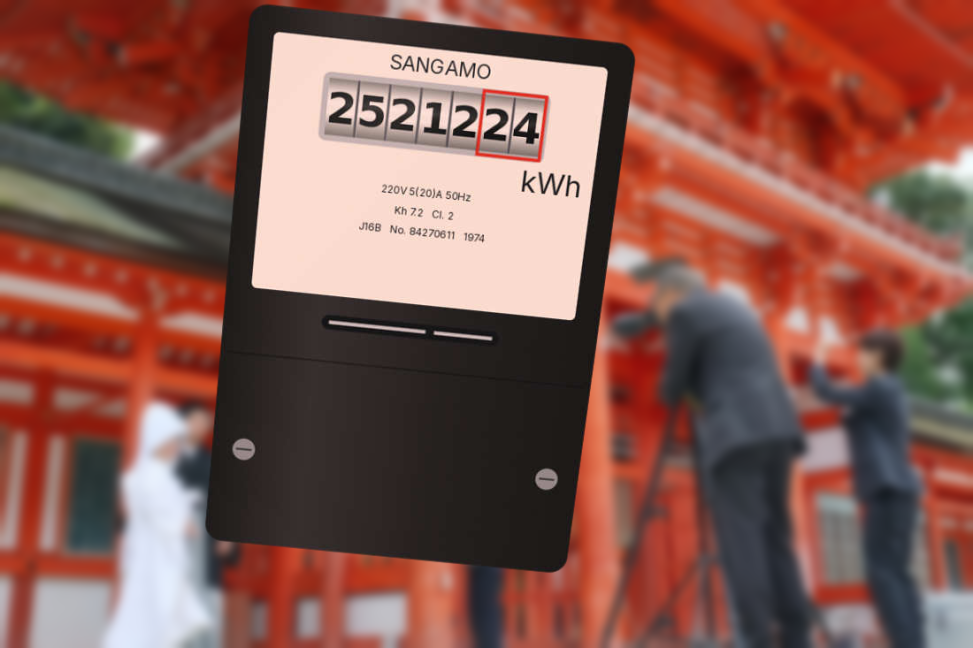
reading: 25212.24 kWh
